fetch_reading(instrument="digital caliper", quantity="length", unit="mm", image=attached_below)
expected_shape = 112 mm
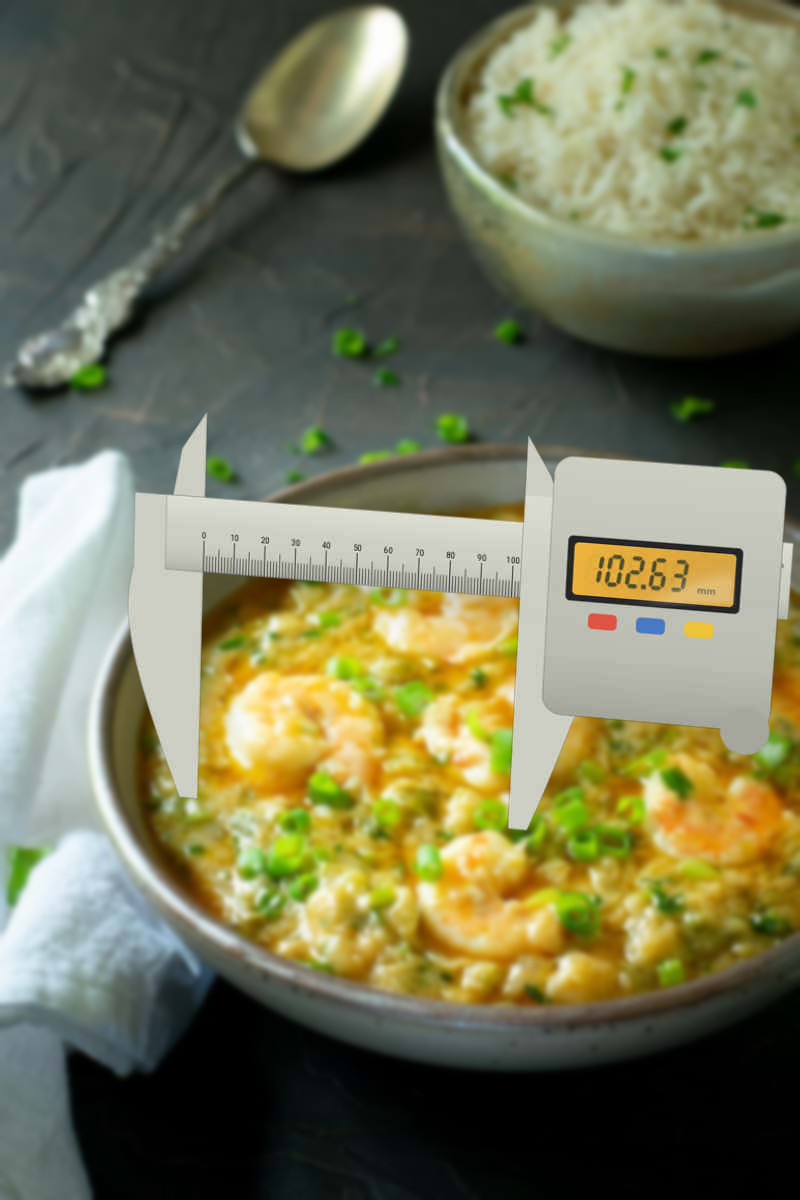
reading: 102.63 mm
